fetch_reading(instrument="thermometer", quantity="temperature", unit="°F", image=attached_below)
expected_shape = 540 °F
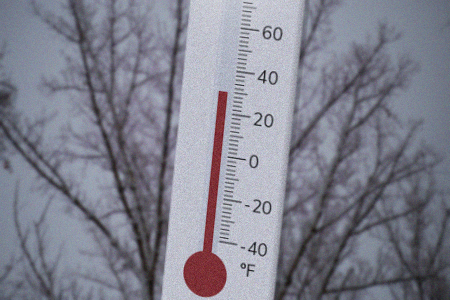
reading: 30 °F
